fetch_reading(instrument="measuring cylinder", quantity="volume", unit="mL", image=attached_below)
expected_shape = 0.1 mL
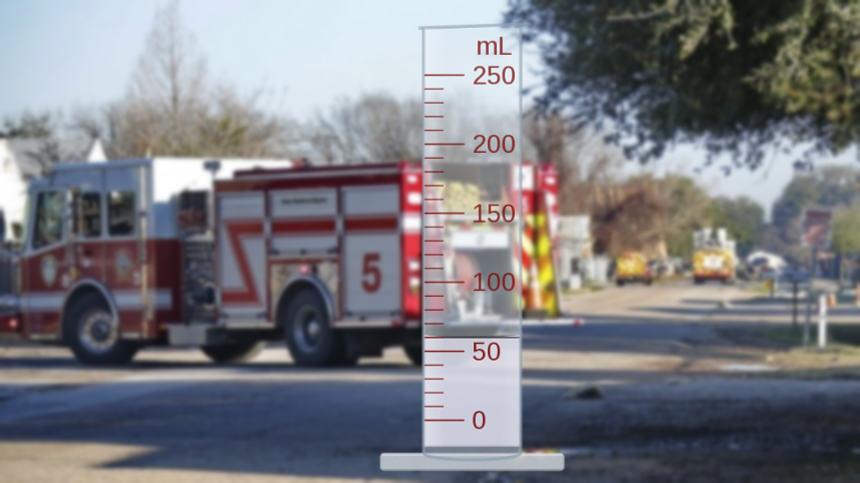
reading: 60 mL
